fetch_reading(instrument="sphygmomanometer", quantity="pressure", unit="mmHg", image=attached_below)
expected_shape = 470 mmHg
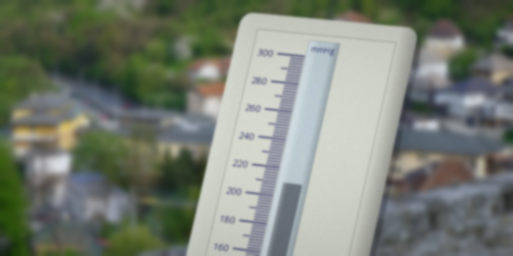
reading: 210 mmHg
